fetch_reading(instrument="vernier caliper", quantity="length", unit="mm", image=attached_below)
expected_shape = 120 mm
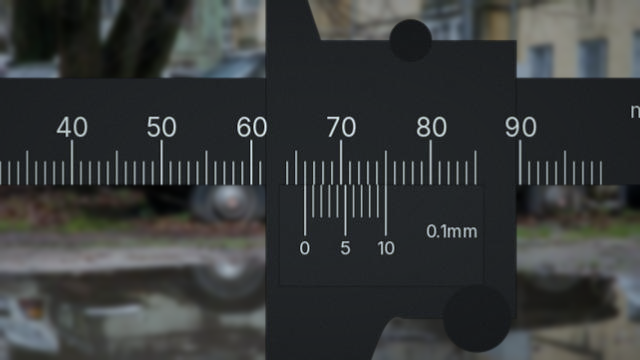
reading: 66.0 mm
